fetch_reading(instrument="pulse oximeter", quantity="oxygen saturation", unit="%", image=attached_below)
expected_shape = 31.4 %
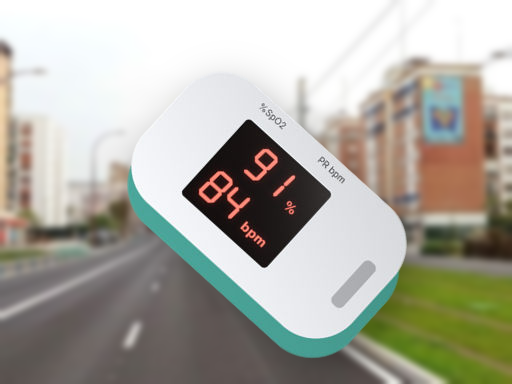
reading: 91 %
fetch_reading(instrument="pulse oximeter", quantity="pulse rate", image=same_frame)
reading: 84 bpm
